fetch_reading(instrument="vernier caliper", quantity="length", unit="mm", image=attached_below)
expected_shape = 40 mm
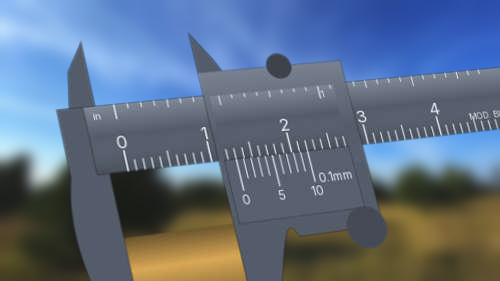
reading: 13.0 mm
